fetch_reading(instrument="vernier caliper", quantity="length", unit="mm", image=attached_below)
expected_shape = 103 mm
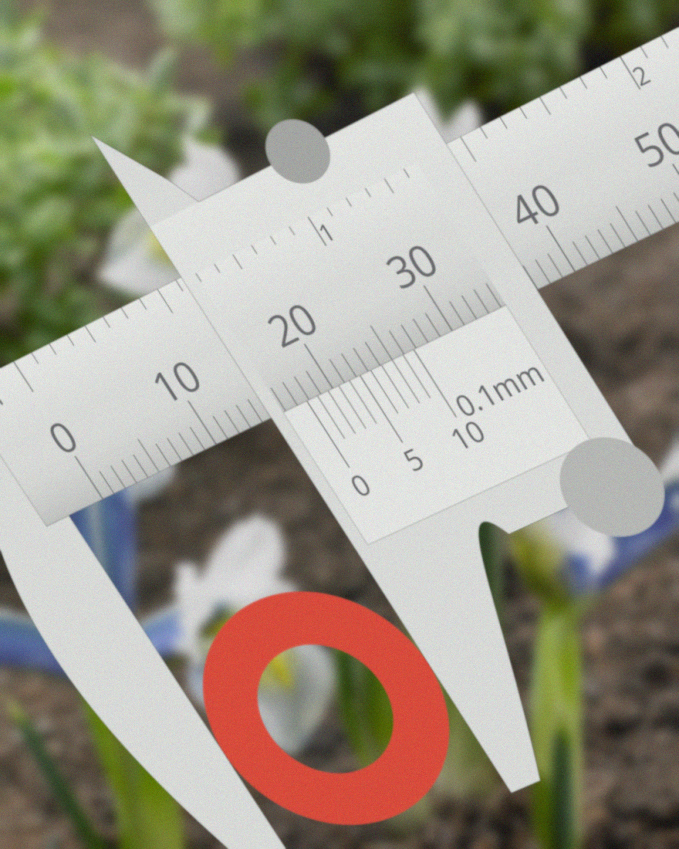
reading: 17.8 mm
